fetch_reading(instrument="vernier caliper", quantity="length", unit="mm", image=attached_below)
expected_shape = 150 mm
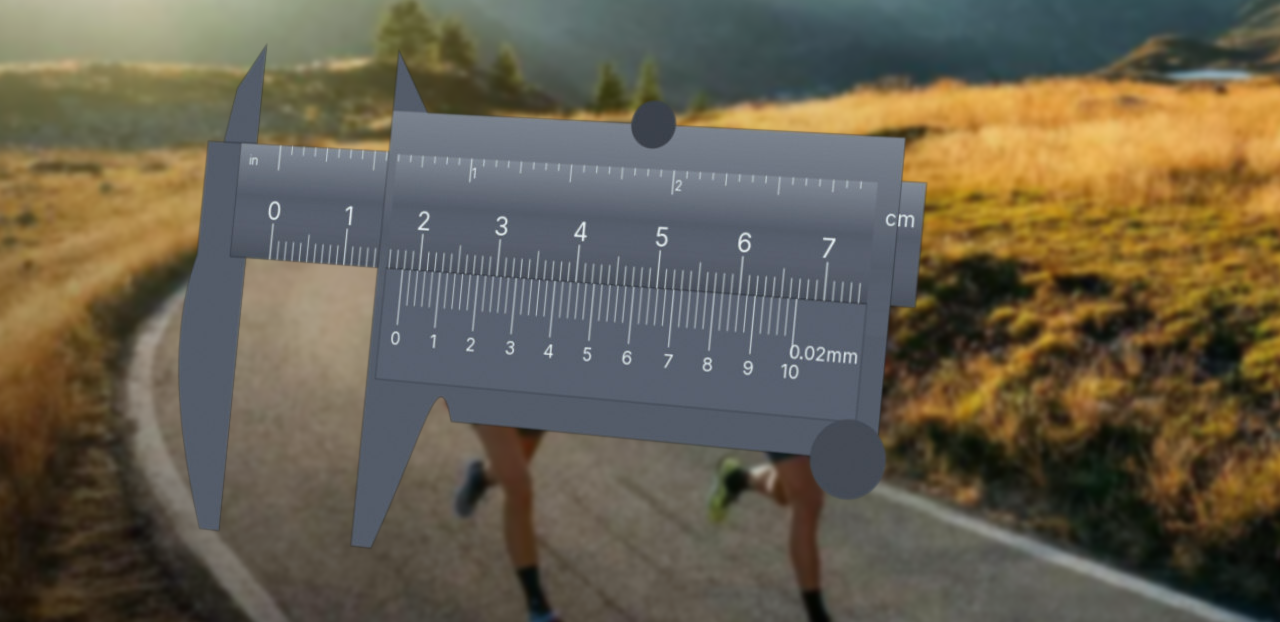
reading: 17.8 mm
